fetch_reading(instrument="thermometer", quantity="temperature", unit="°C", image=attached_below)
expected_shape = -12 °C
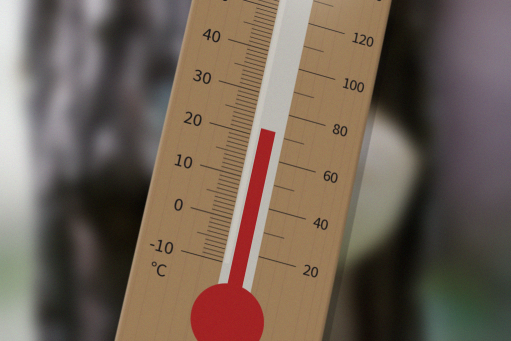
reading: 22 °C
